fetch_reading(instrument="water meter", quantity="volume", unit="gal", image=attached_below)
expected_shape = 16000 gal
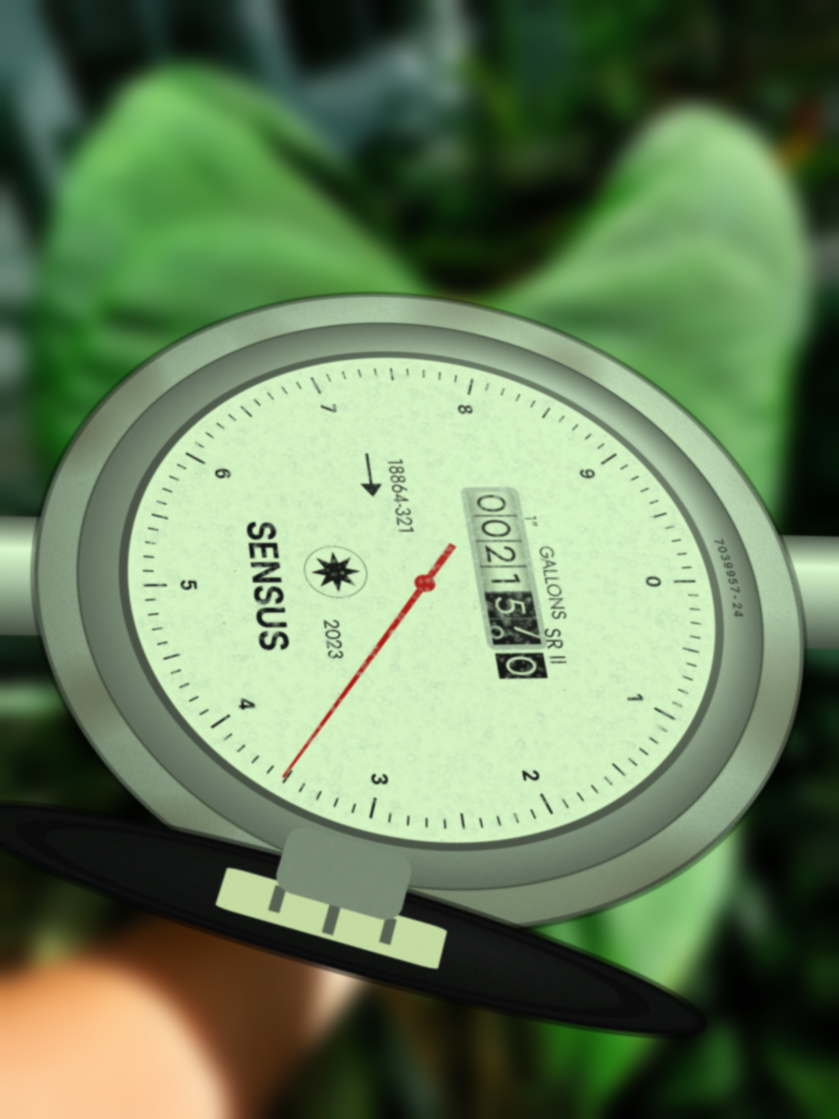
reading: 21573.5 gal
